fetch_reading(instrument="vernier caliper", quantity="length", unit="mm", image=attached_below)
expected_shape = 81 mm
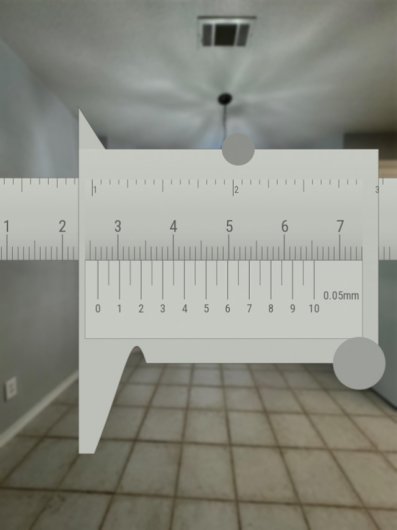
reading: 26.4 mm
